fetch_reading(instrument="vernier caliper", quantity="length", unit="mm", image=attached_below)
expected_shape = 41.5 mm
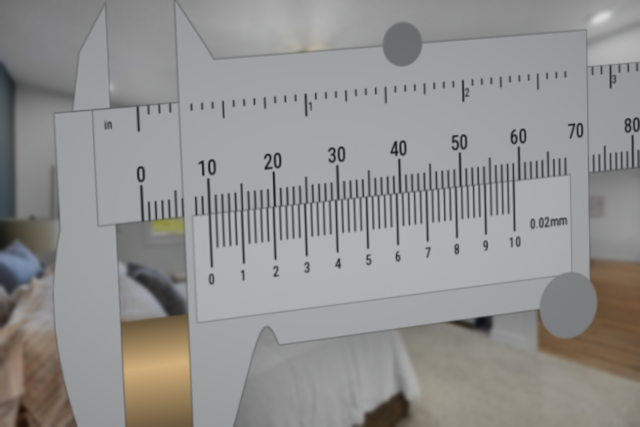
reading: 10.0 mm
